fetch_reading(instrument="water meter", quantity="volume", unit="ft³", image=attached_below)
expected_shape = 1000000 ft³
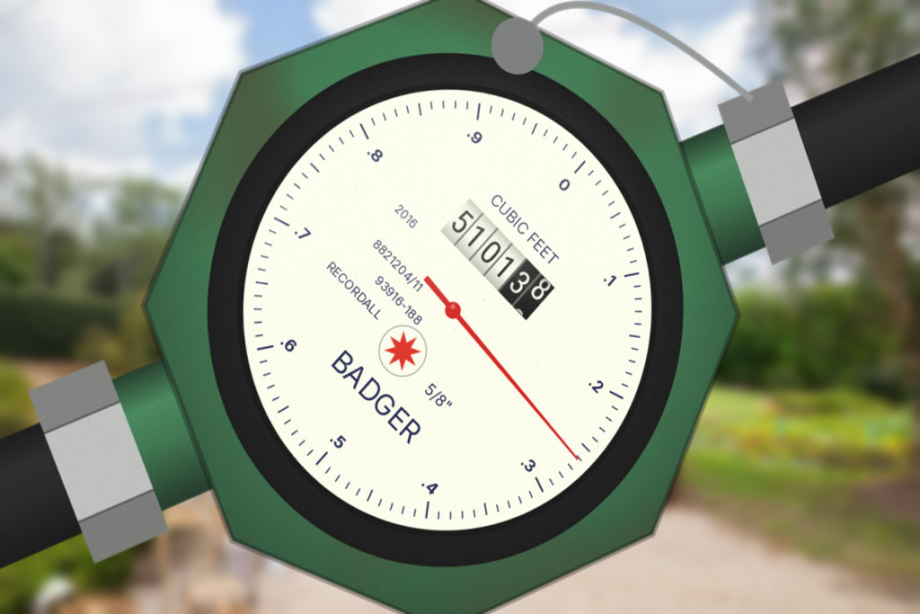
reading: 510138.26 ft³
